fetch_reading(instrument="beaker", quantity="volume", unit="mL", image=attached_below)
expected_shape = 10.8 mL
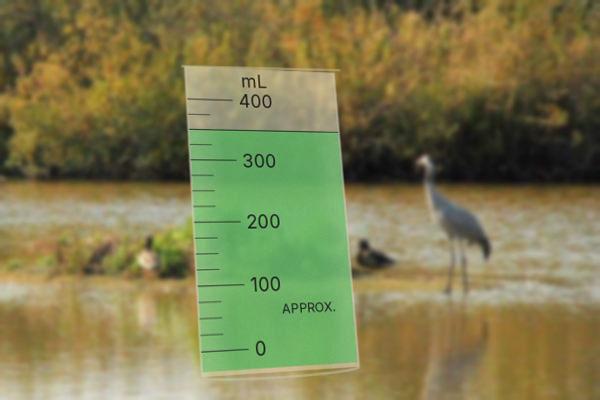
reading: 350 mL
